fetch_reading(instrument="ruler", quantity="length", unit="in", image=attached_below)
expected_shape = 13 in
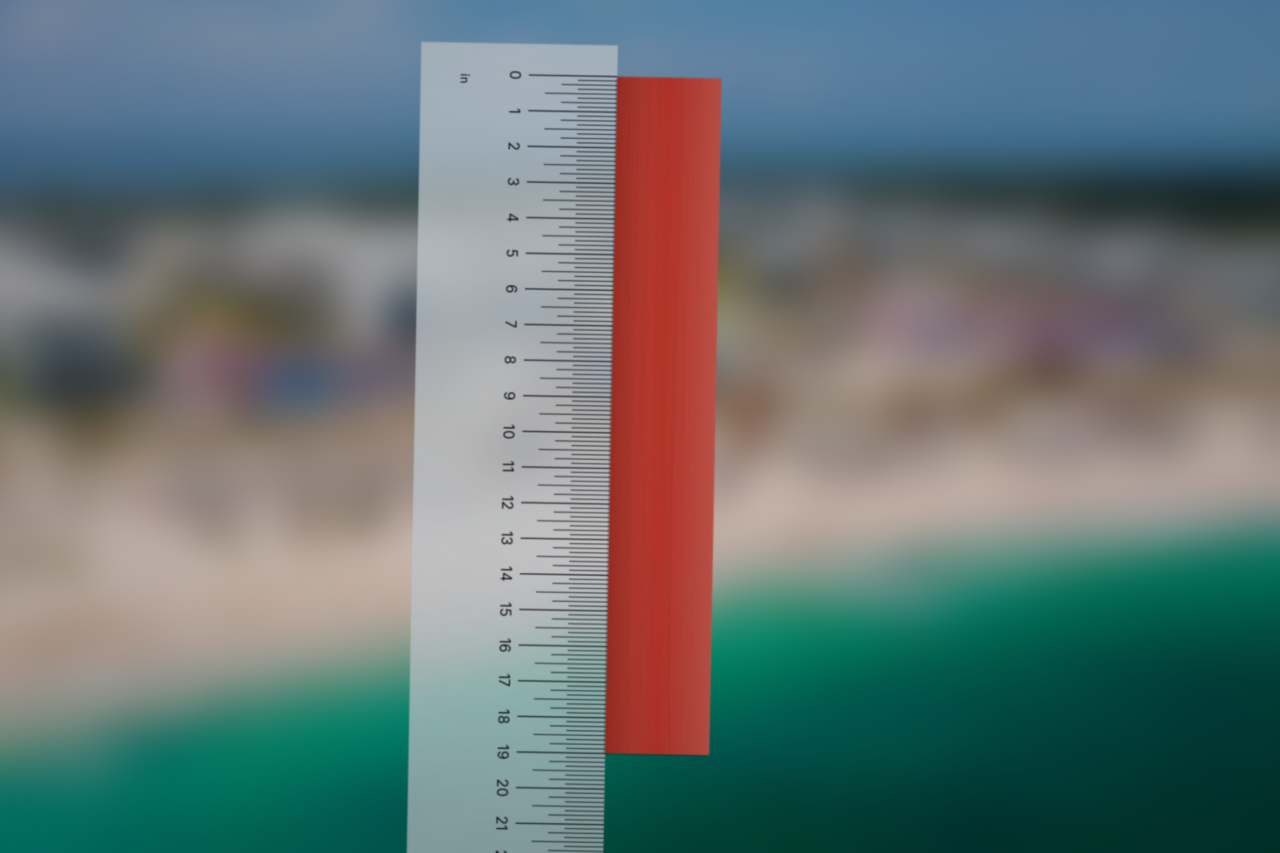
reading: 19 in
